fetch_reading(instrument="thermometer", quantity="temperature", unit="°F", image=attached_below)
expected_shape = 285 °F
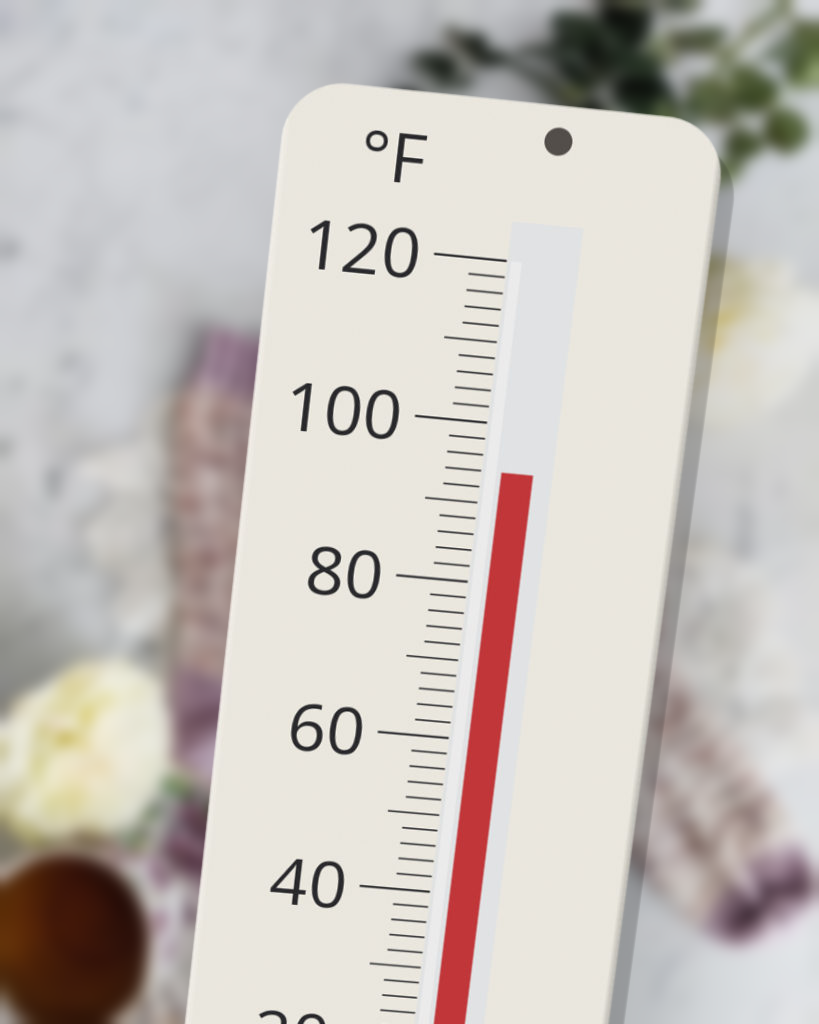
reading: 94 °F
